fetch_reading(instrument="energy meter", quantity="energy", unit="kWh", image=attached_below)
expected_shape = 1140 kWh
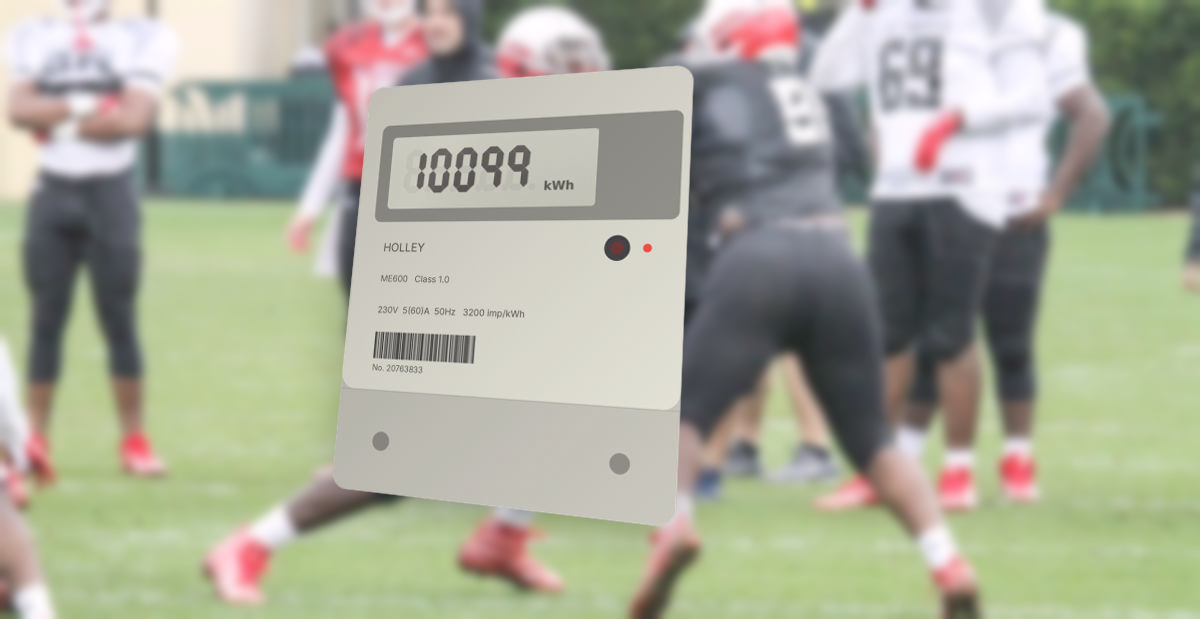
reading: 10099 kWh
